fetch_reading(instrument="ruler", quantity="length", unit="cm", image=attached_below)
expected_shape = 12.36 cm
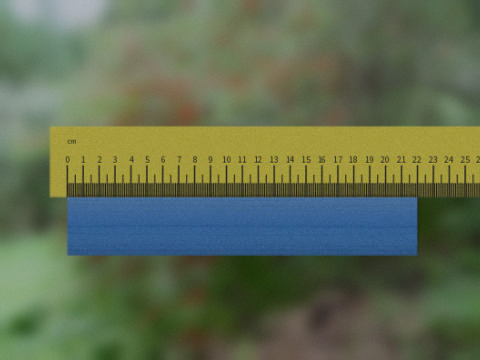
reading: 22 cm
